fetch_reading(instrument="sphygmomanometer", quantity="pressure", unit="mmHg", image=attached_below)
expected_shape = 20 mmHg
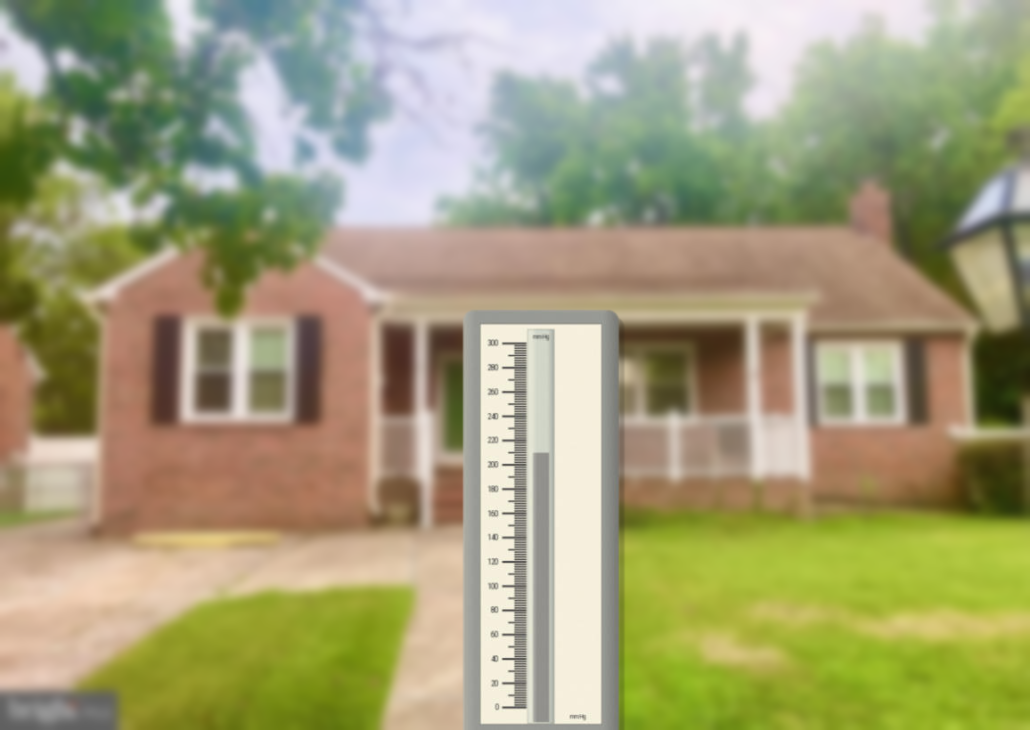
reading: 210 mmHg
